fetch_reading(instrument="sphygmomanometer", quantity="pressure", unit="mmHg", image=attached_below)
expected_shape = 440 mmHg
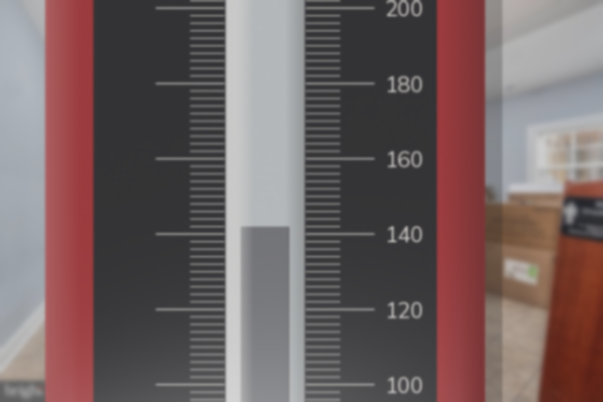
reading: 142 mmHg
